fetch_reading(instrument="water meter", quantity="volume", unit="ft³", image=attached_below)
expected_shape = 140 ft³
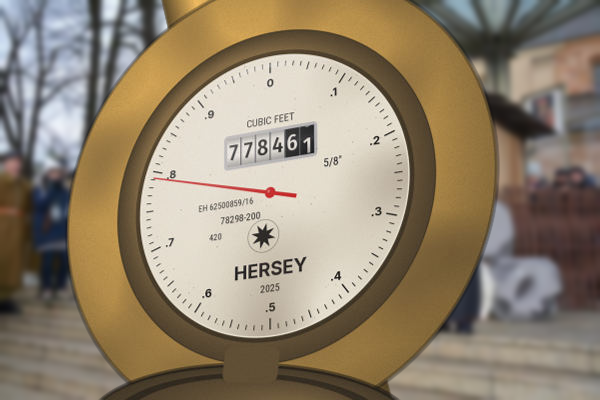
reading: 778460.79 ft³
